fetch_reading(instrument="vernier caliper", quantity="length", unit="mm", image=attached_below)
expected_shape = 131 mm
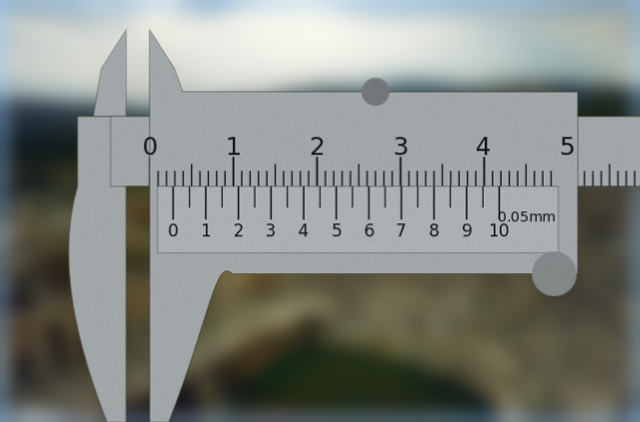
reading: 2.8 mm
